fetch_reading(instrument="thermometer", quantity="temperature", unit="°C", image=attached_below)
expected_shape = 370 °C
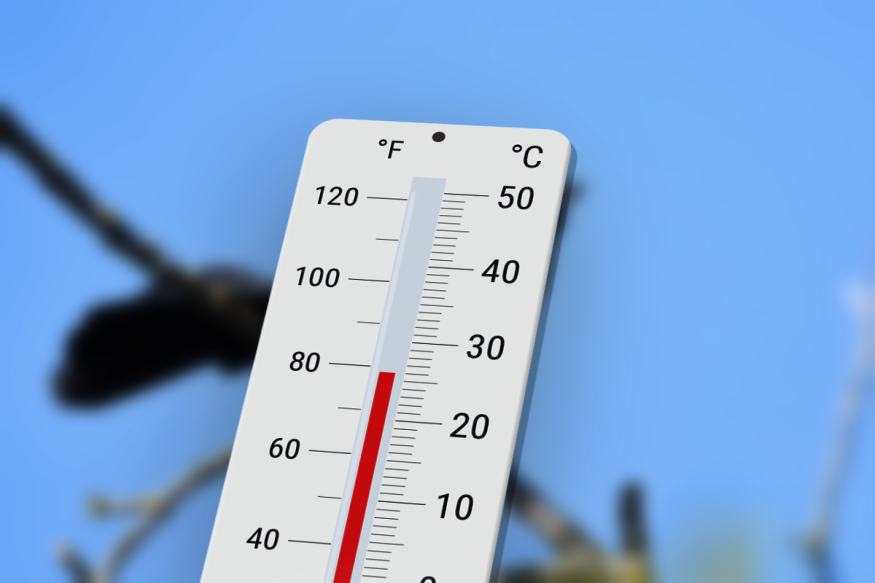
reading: 26 °C
